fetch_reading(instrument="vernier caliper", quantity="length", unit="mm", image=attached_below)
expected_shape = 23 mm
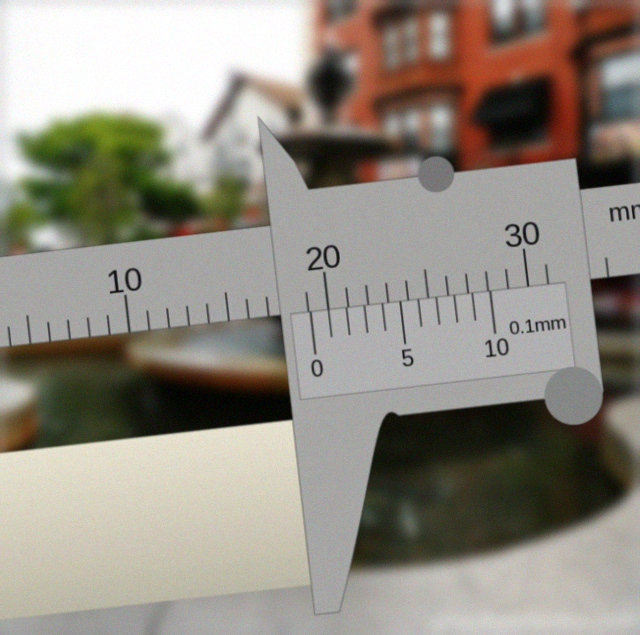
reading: 19.1 mm
